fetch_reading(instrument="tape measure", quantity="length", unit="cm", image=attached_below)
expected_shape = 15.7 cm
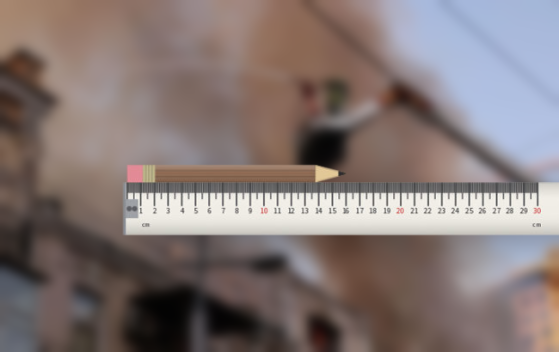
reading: 16 cm
